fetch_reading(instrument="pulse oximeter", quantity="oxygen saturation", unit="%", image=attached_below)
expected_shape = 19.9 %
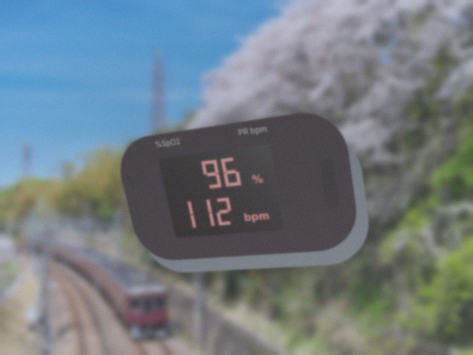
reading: 96 %
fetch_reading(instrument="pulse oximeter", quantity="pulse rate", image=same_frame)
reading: 112 bpm
